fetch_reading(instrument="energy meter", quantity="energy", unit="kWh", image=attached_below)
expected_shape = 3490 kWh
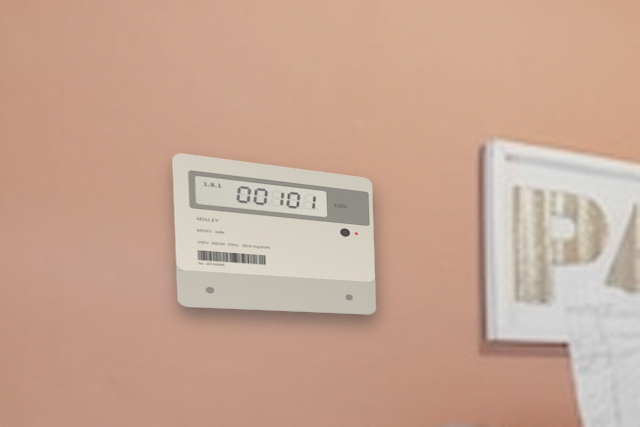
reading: 101 kWh
